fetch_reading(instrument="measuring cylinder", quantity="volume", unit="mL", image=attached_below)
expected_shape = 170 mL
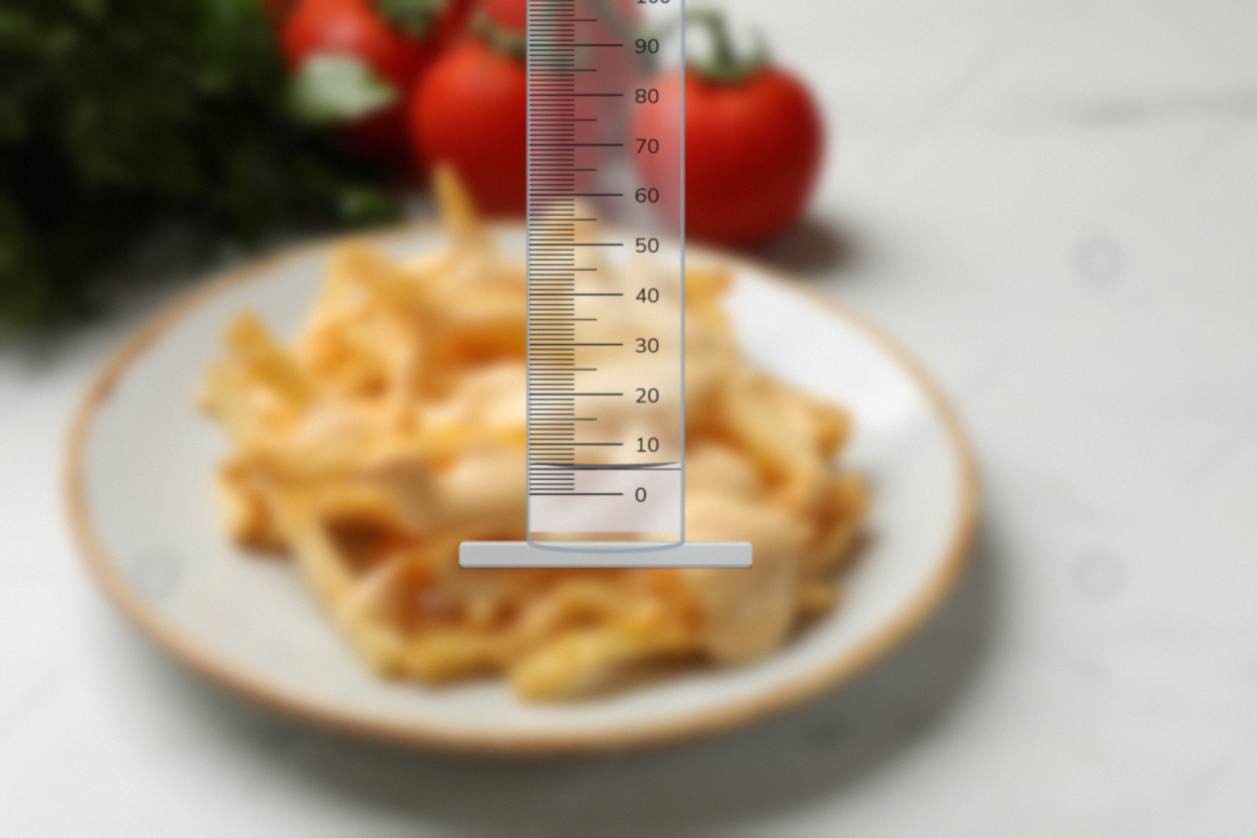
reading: 5 mL
